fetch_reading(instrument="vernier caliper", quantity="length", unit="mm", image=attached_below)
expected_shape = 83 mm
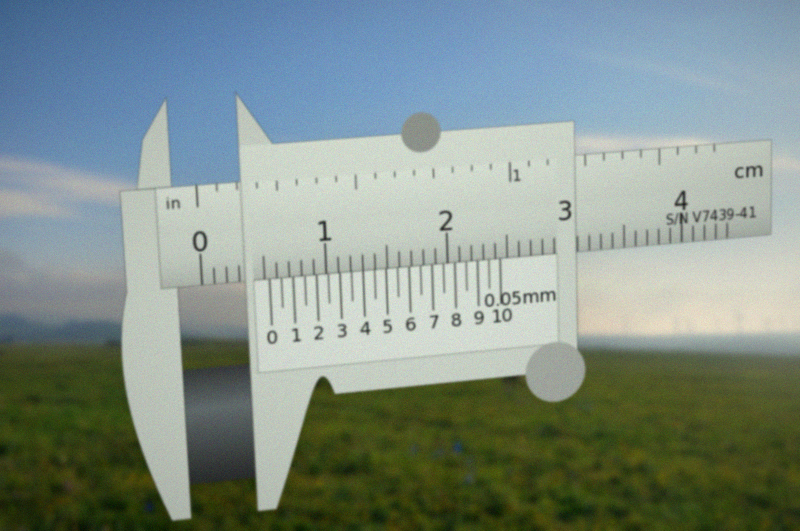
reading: 5.4 mm
